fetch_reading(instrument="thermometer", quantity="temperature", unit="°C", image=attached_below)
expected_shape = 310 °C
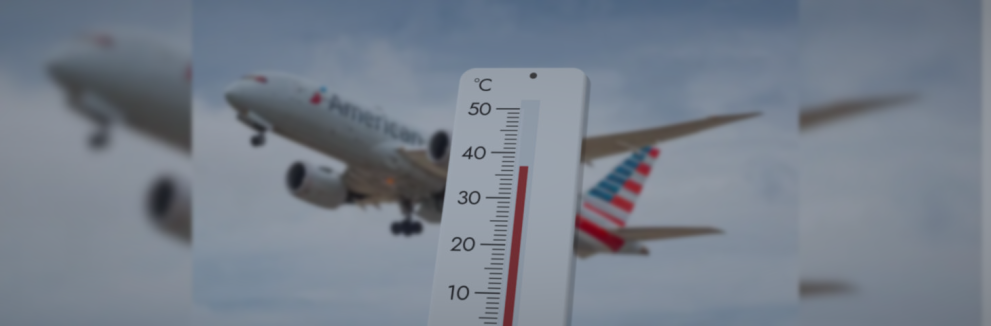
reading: 37 °C
